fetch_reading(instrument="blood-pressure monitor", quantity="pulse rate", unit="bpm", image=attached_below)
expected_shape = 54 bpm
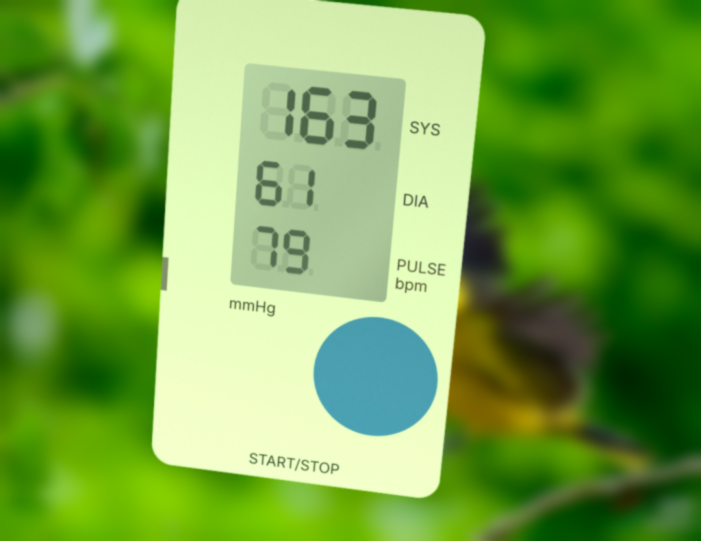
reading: 79 bpm
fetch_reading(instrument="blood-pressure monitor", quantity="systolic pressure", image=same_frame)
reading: 163 mmHg
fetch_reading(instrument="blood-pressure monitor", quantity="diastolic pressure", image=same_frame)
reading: 61 mmHg
